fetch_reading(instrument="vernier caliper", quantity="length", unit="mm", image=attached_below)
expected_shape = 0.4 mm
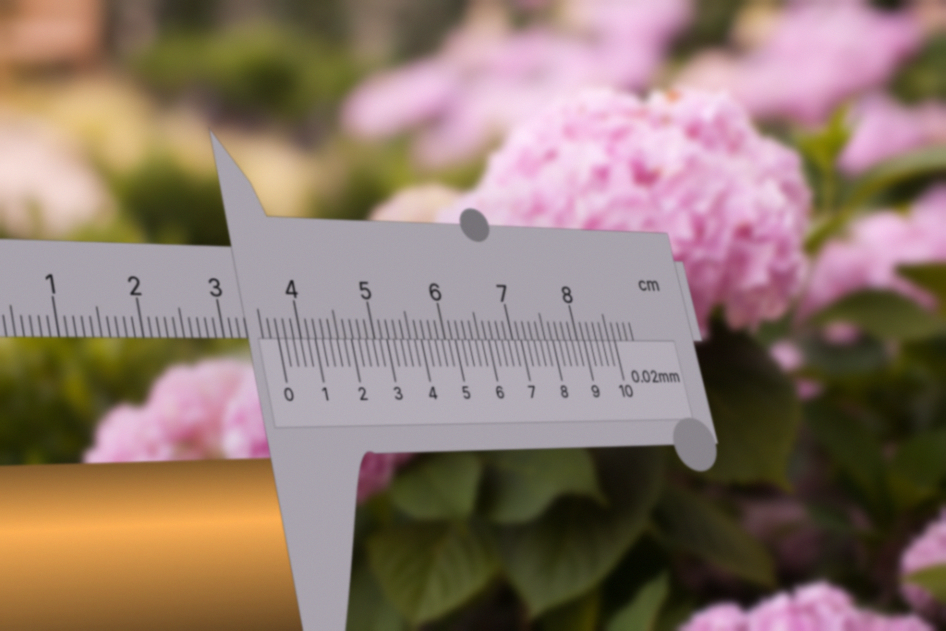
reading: 37.0 mm
